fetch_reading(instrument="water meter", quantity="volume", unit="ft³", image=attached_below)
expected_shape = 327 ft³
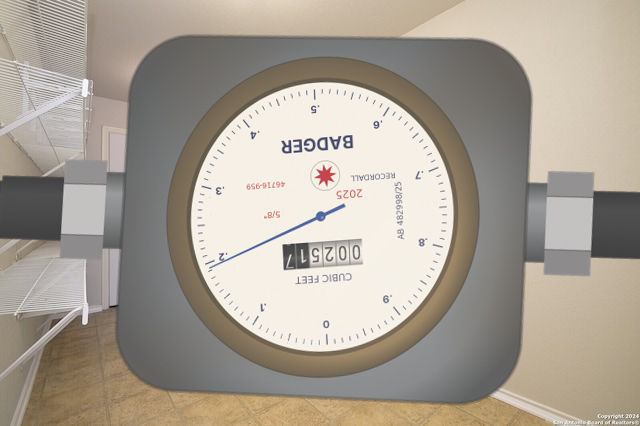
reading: 2517.19 ft³
